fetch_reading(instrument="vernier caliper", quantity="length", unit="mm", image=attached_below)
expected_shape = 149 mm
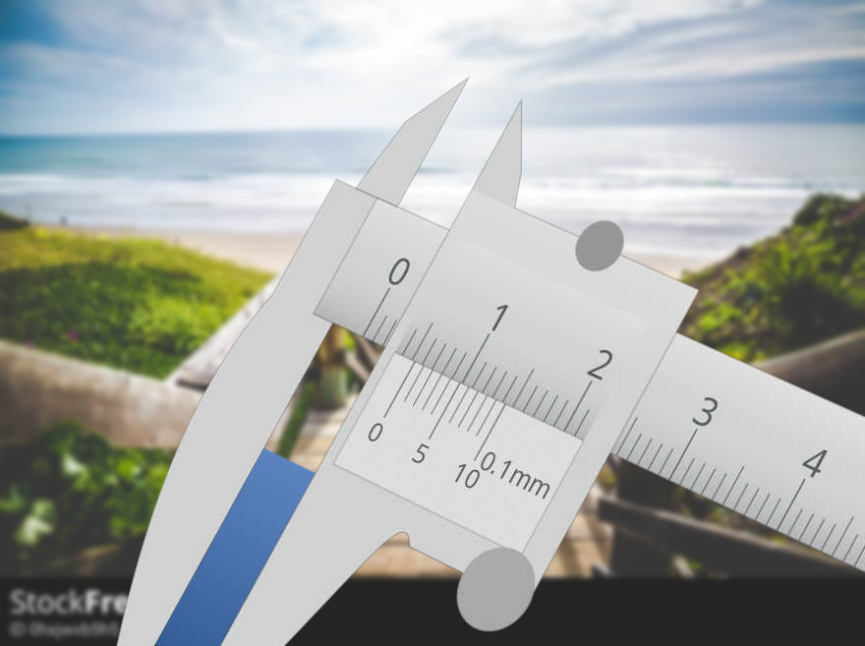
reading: 5.3 mm
